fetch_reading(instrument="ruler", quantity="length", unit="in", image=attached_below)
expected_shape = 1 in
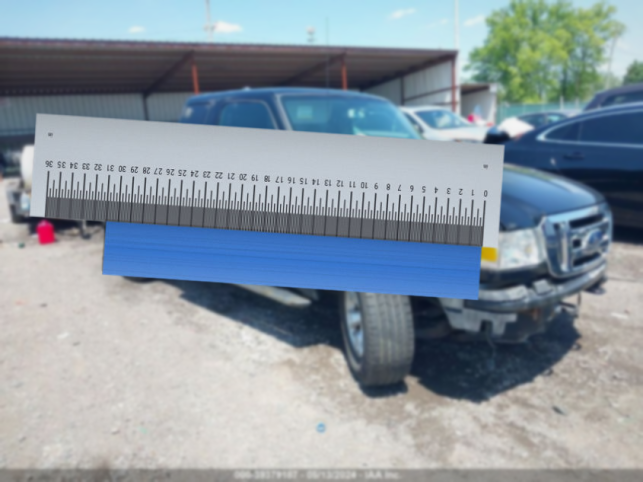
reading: 31 in
